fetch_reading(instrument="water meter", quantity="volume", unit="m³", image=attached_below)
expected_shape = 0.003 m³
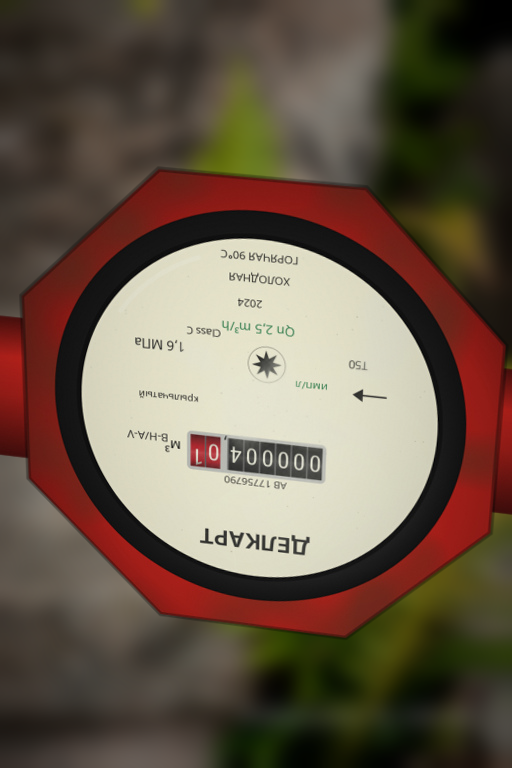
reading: 4.01 m³
